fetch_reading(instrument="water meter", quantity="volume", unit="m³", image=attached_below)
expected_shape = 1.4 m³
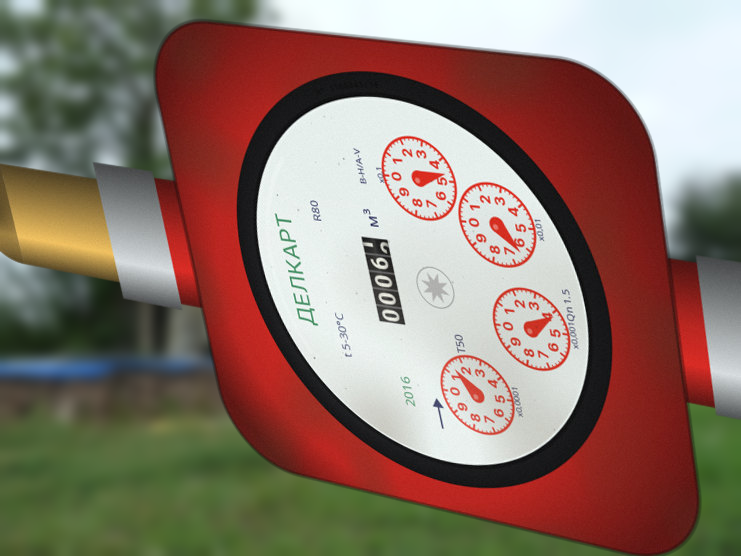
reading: 61.4641 m³
